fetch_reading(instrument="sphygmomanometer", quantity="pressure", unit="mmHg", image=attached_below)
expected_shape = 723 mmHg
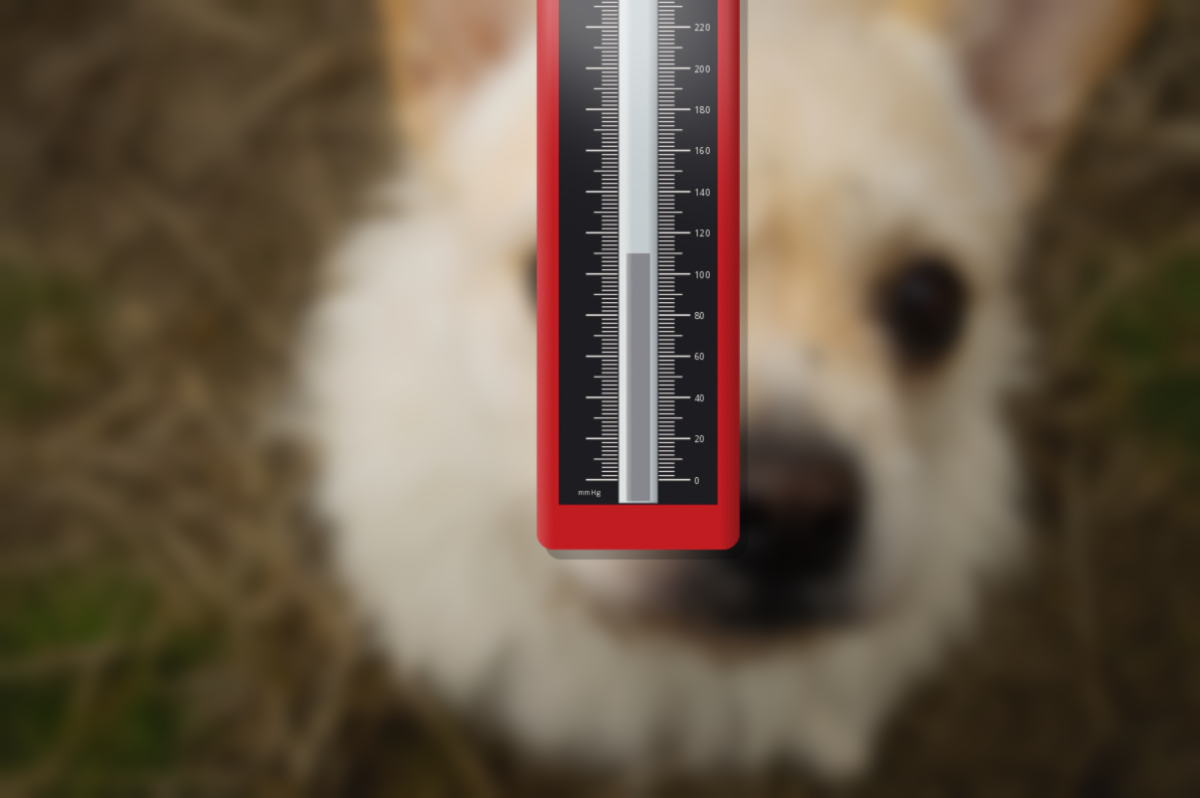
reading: 110 mmHg
